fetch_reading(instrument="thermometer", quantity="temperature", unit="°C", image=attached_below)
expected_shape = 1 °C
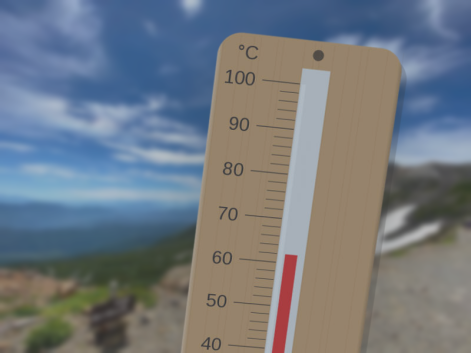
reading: 62 °C
